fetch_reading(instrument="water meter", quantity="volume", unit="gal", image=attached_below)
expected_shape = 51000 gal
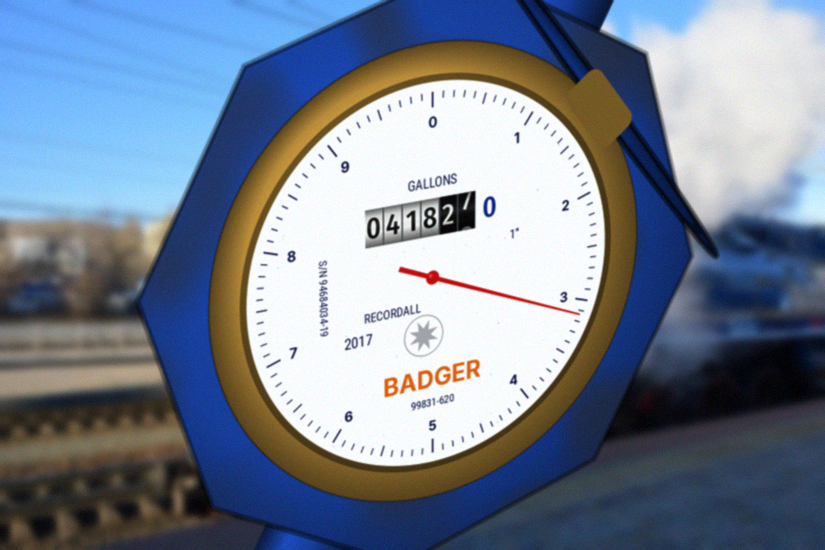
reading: 418273.1 gal
